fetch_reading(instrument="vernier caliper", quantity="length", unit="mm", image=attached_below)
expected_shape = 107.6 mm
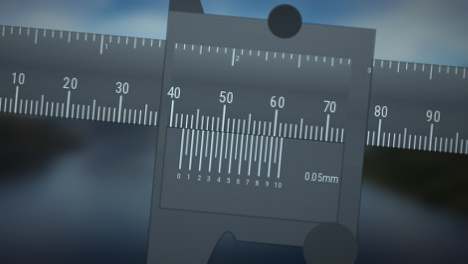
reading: 42.5 mm
